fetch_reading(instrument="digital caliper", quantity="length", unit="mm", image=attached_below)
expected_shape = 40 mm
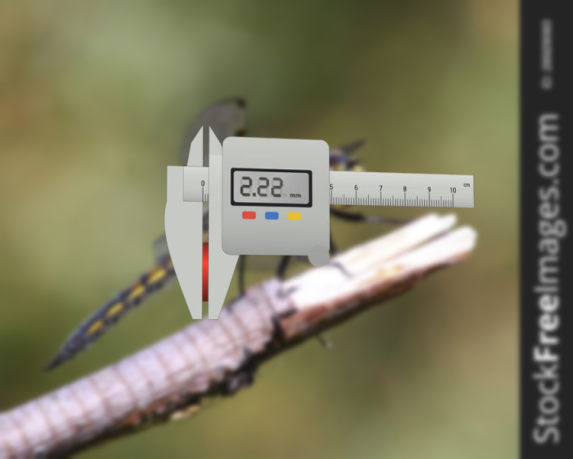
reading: 2.22 mm
